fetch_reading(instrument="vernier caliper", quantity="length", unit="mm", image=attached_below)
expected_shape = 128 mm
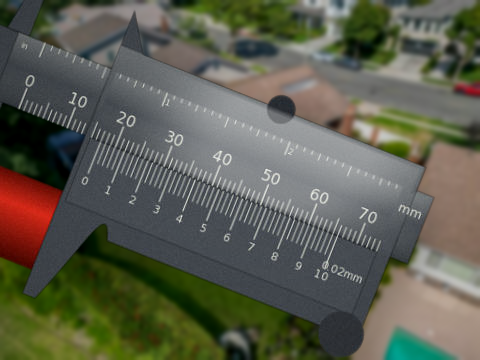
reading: 17.0 mm
